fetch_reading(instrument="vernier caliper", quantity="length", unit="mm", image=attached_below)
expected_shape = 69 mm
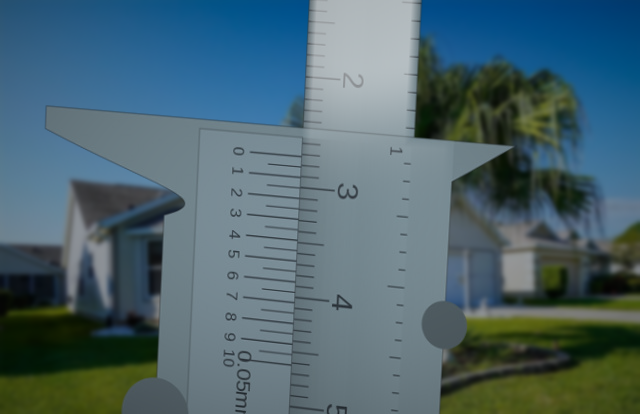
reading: 27.2 mm
